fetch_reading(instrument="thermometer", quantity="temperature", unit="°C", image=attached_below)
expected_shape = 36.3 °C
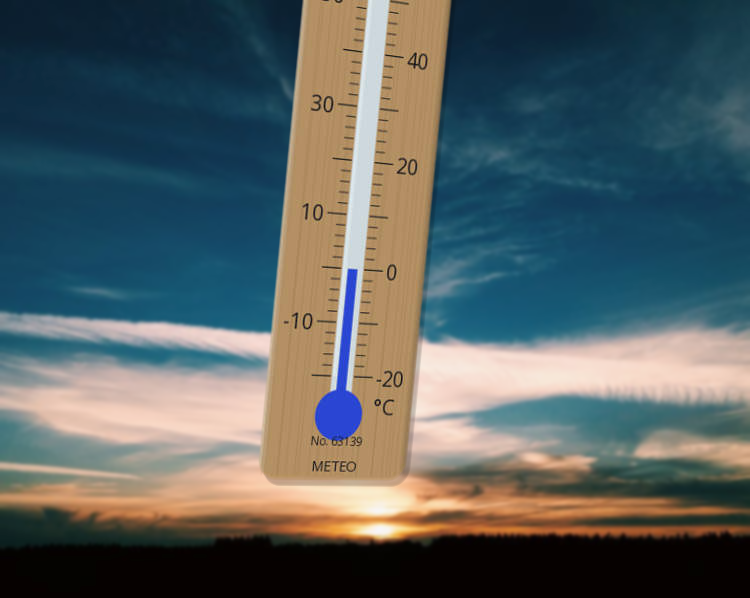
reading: 0 °C
